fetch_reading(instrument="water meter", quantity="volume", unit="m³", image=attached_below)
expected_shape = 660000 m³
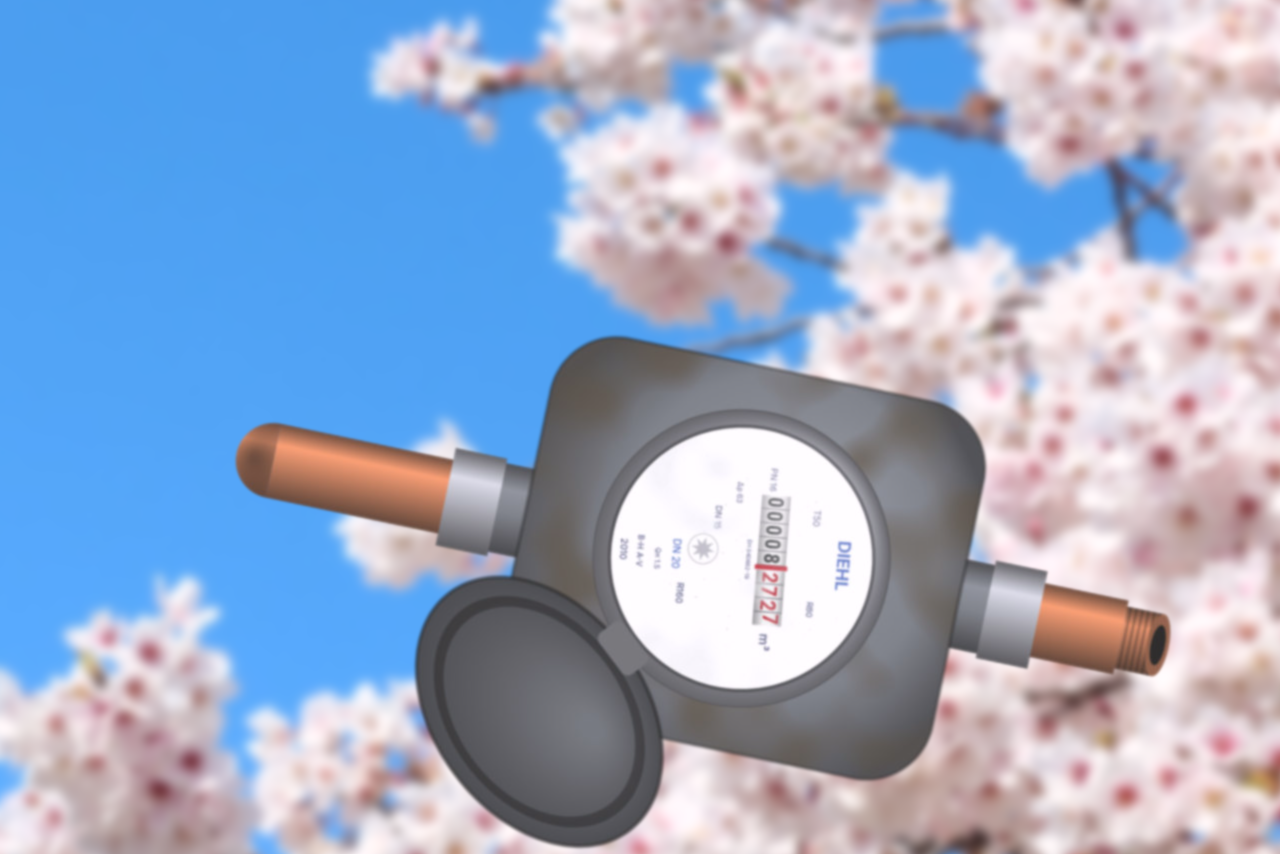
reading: 8.2727 m³
